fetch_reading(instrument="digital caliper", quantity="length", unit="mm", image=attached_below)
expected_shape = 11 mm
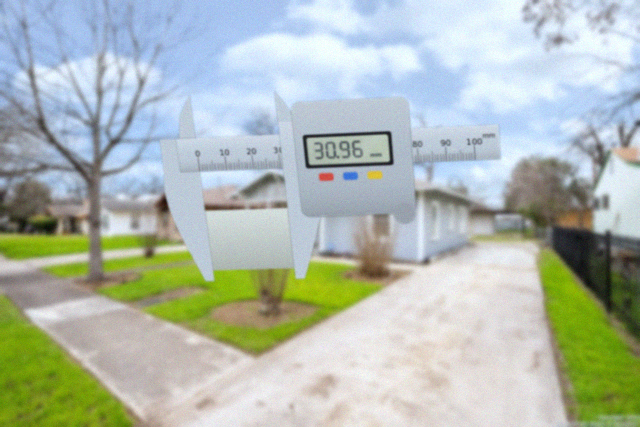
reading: 30.96 mm
